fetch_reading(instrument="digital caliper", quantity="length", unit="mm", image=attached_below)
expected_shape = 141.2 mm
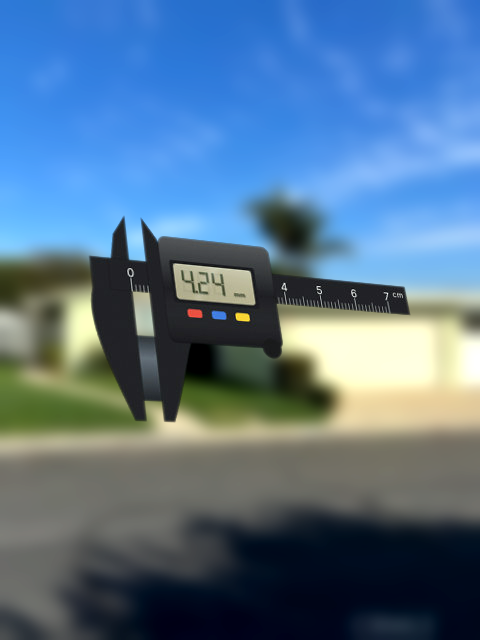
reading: 4.24 mm
